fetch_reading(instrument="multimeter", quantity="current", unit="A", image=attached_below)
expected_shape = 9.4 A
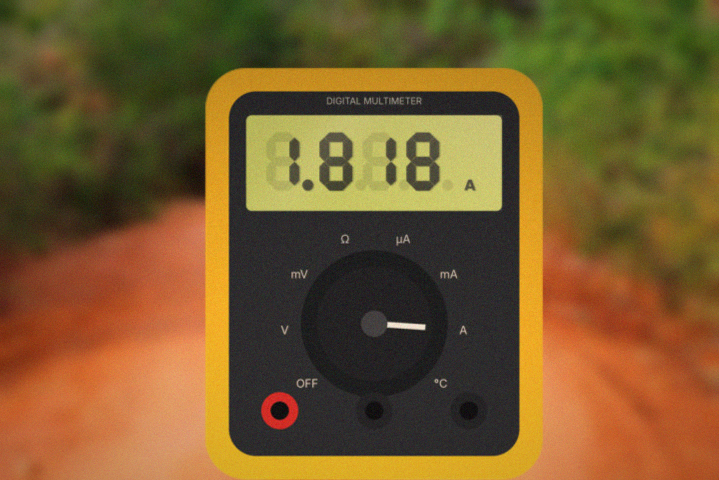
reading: 1.818 A
